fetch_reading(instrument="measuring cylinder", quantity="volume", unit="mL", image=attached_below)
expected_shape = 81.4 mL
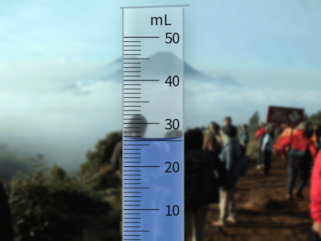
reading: 26 mL
